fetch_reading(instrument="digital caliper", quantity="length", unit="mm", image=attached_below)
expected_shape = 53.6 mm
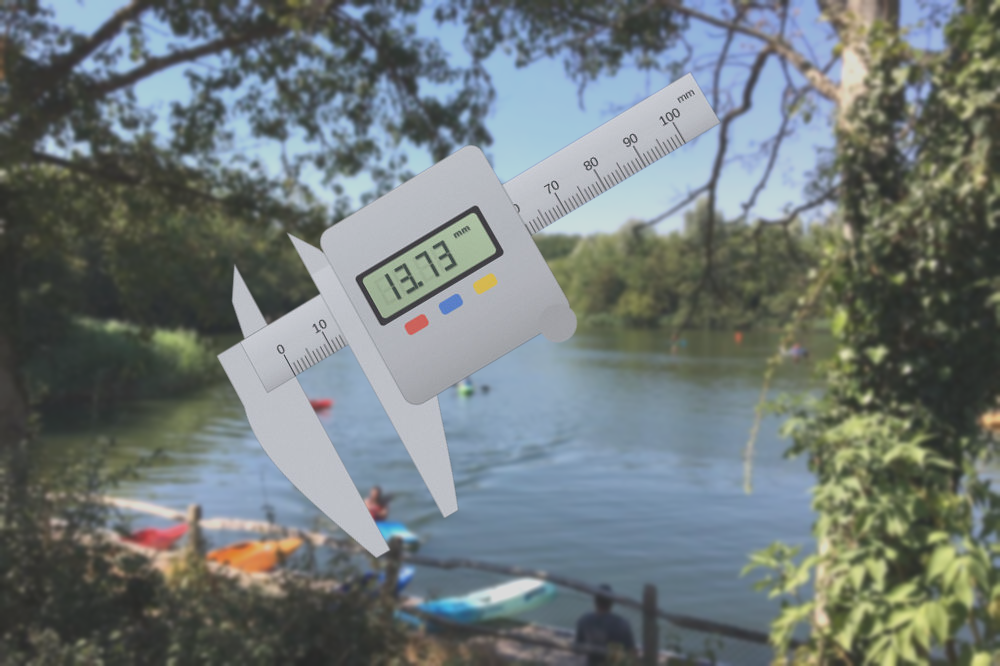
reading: 13.73 mm
